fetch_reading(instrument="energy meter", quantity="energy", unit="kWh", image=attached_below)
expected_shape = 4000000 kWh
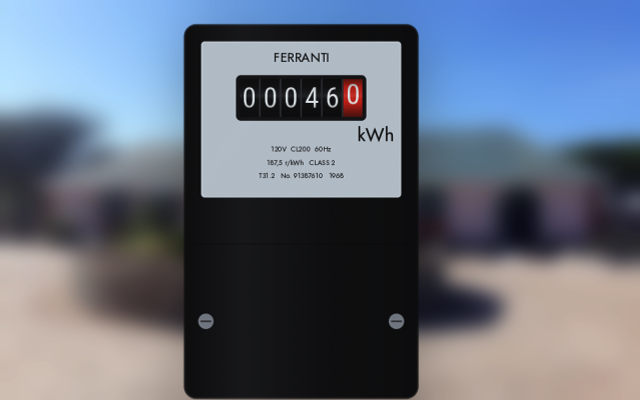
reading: 46.0 kWh
